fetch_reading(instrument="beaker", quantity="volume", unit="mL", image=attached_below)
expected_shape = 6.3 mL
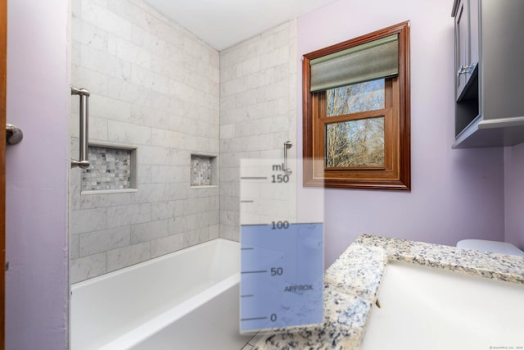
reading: 100 mL
